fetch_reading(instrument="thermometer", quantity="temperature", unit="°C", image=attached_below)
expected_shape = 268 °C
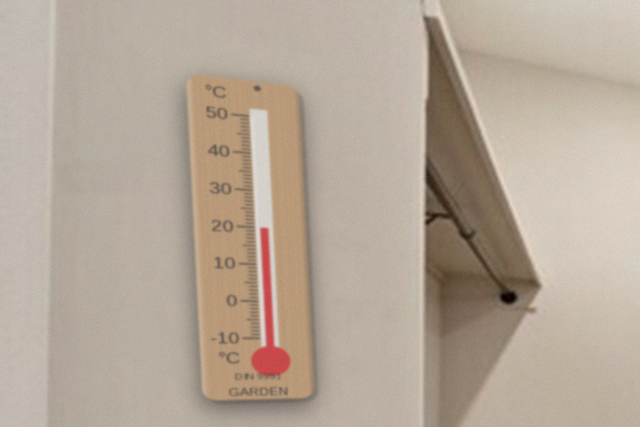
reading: 20 °C
